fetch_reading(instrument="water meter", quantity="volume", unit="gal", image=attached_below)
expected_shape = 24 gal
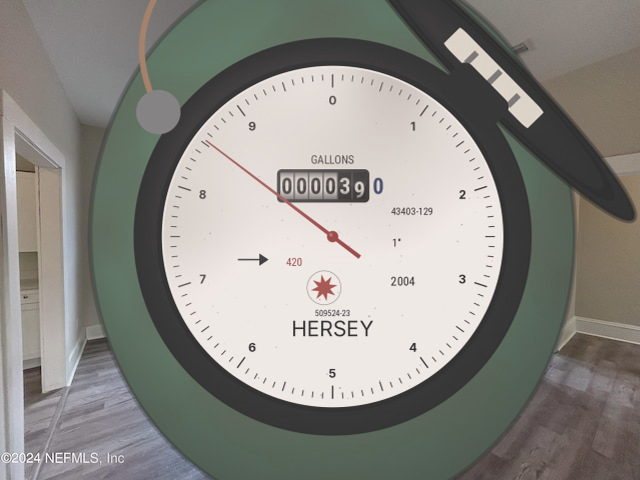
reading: 388.5 gal
